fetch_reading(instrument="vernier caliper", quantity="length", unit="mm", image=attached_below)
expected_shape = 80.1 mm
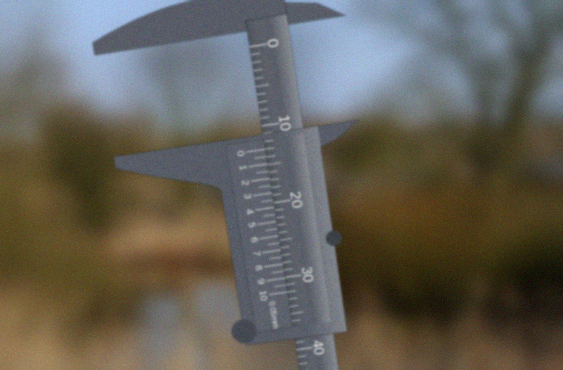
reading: 13.0 mm
